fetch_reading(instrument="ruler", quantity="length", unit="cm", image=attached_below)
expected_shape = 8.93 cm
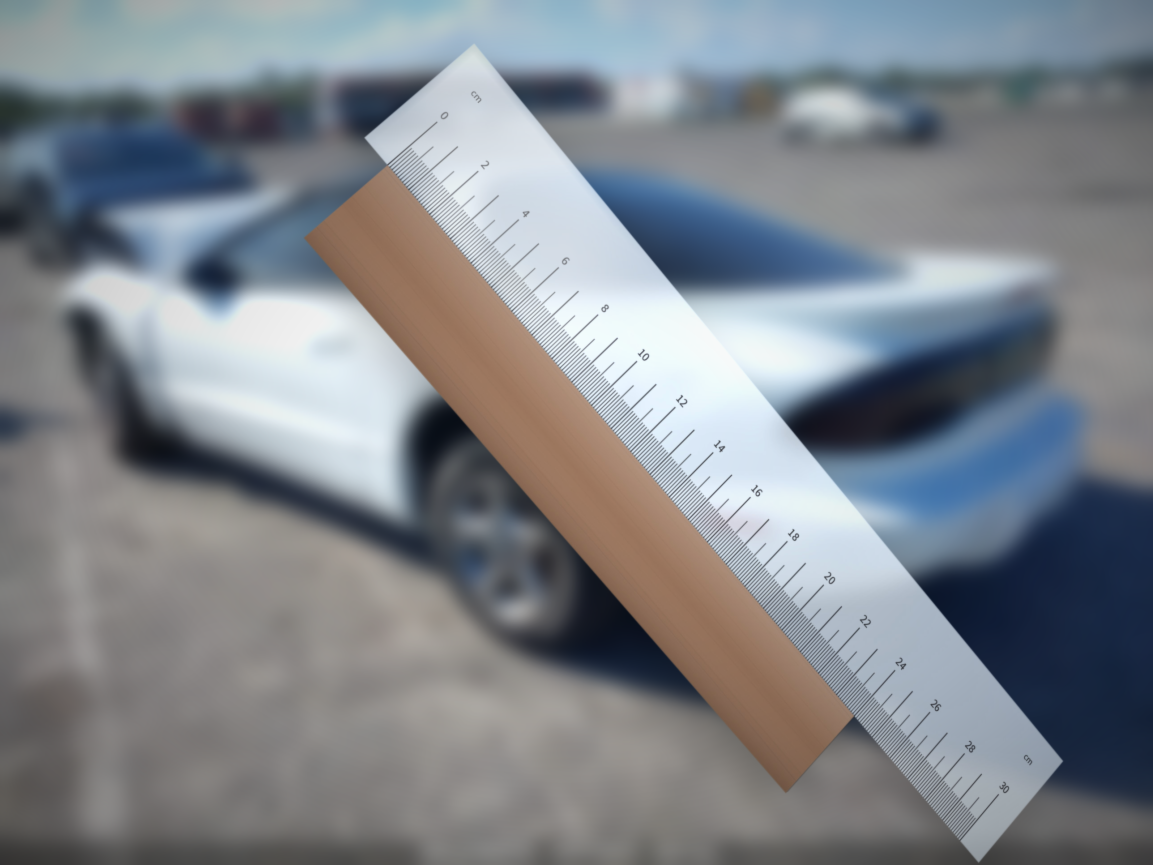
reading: 24 cm
